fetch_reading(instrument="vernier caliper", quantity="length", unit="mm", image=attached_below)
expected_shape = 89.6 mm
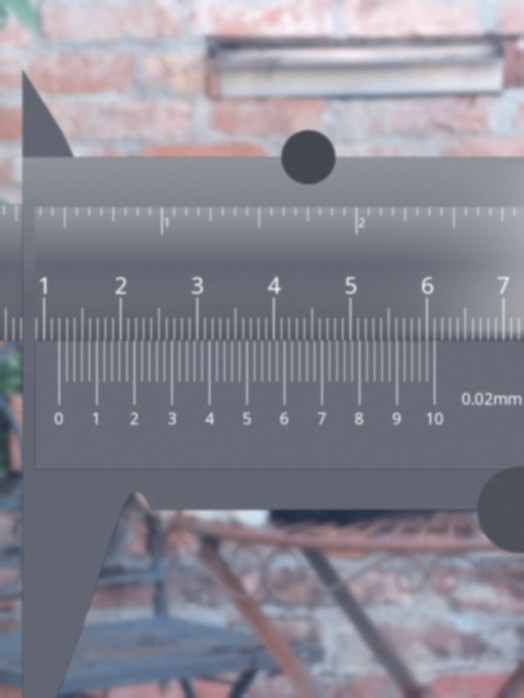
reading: 12.0 mm
